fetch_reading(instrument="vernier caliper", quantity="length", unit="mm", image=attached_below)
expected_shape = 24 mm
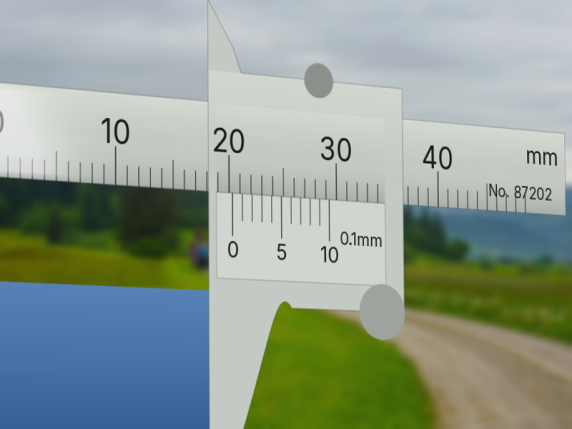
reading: 20.3 mm
